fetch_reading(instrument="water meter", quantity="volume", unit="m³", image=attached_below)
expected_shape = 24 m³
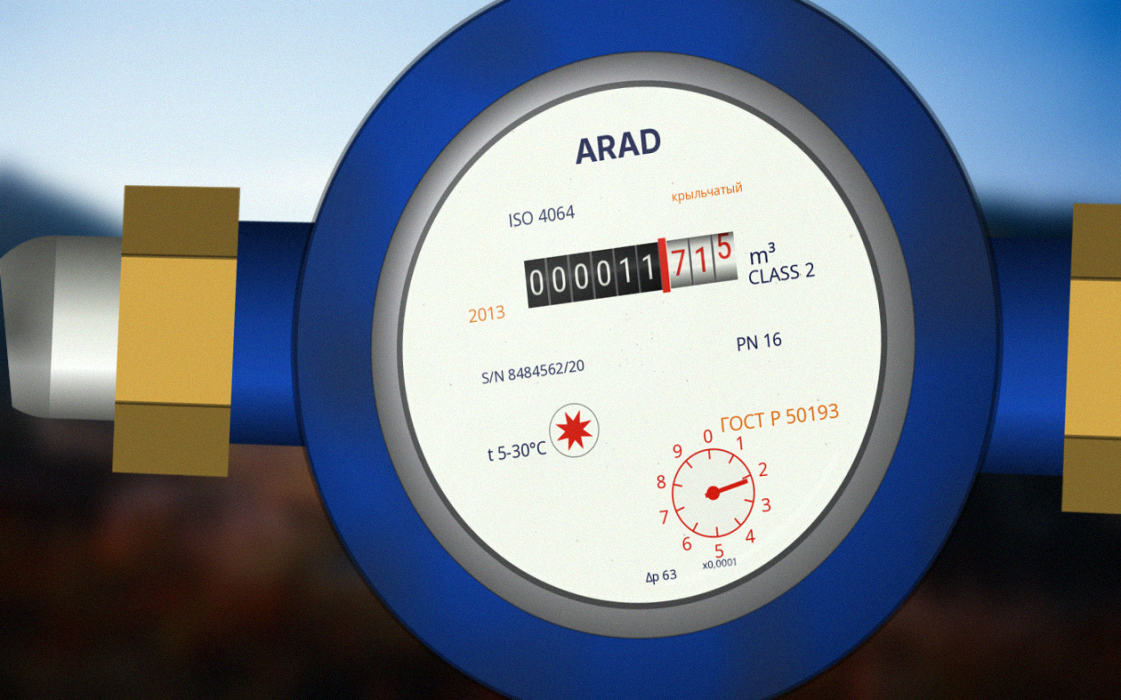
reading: 11.7152 m³
